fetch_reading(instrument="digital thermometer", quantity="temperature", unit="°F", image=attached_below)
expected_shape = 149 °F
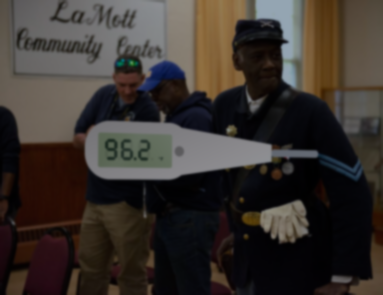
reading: 96.2 °F
